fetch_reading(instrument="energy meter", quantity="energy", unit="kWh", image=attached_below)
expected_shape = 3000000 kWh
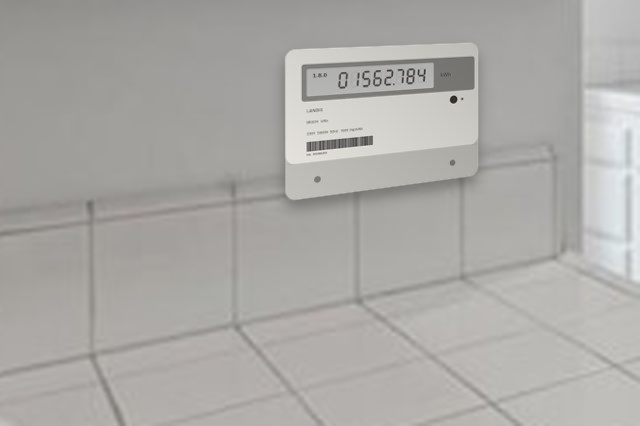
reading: 1562.784 kWh
